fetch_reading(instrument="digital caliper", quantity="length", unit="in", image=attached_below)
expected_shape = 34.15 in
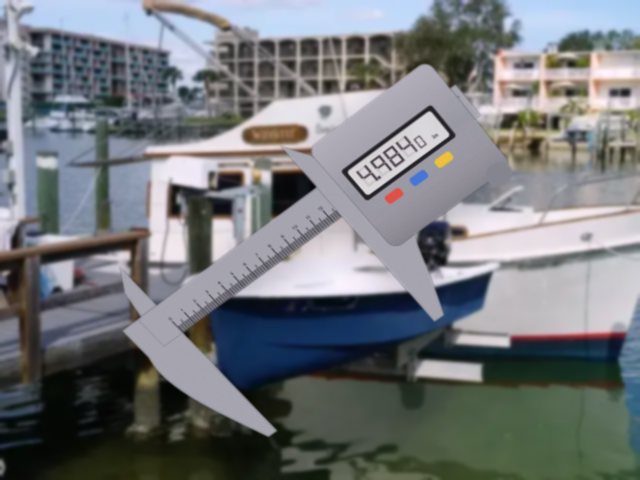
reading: 4.9840 in
